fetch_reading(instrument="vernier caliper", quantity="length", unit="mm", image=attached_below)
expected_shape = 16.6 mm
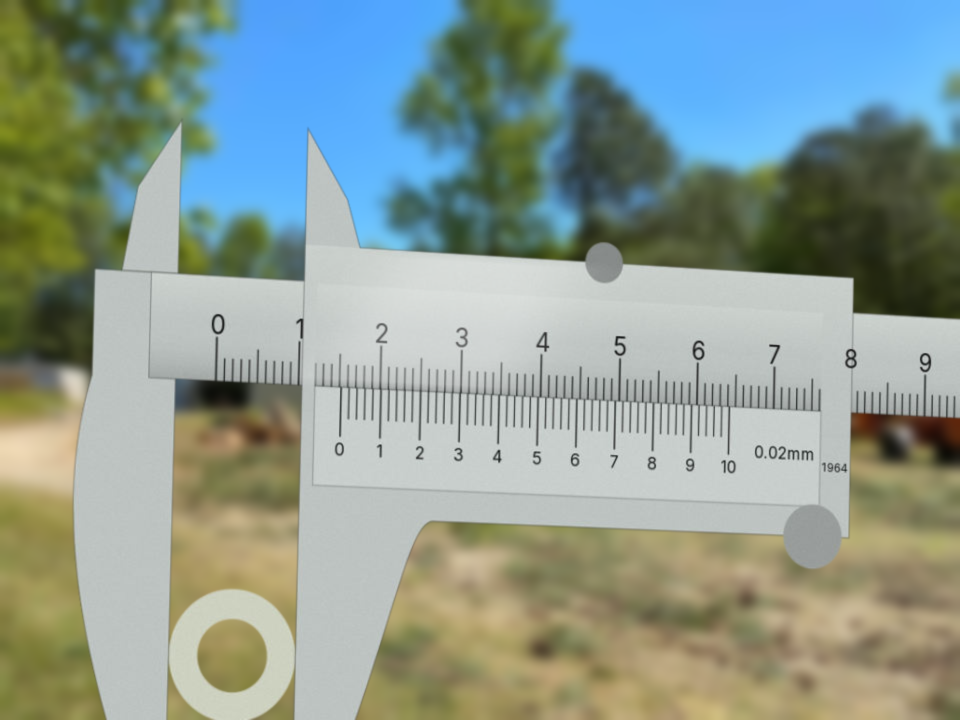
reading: 15.2 mm
